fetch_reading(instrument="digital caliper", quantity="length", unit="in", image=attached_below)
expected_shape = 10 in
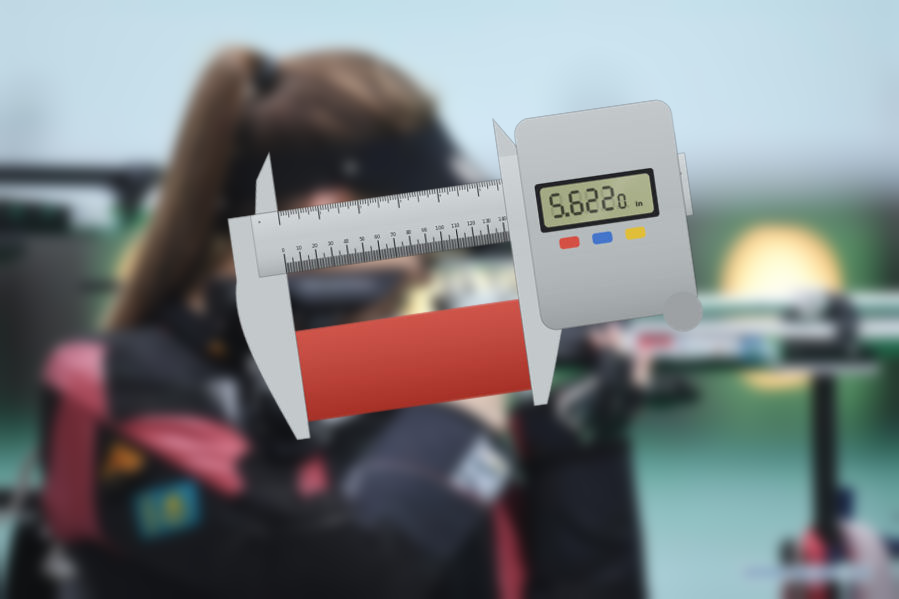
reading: 5.6220 in
